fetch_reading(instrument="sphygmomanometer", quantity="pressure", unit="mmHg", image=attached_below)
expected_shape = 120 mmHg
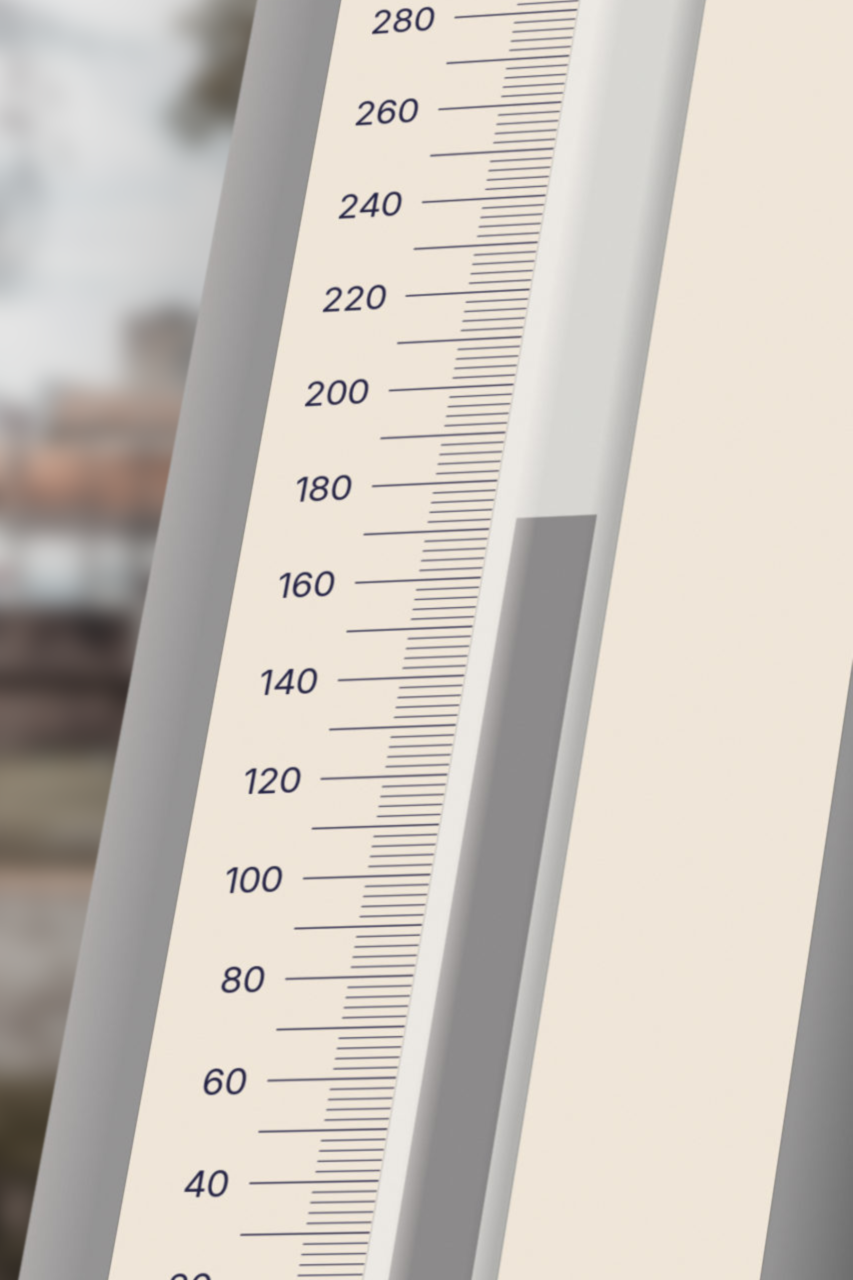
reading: 172 mmHg
